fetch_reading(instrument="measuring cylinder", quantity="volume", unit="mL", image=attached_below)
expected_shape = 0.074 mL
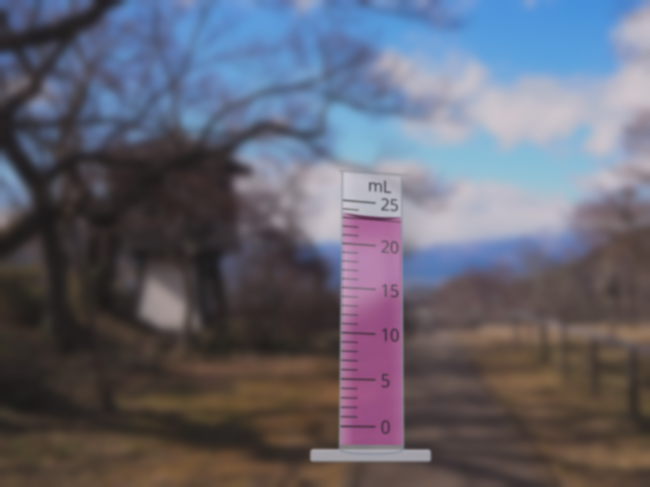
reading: 23 mL
